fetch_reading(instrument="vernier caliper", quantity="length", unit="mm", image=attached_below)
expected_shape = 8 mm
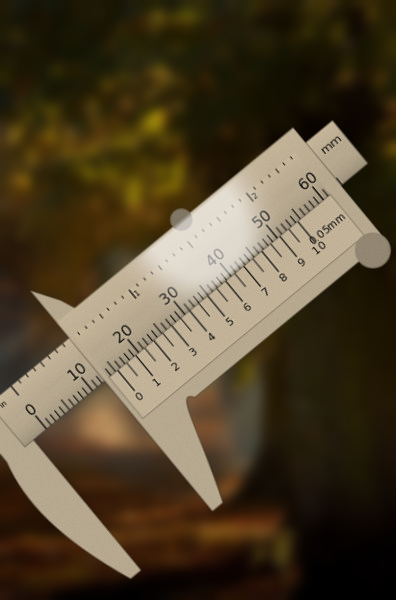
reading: 15.4 mm
